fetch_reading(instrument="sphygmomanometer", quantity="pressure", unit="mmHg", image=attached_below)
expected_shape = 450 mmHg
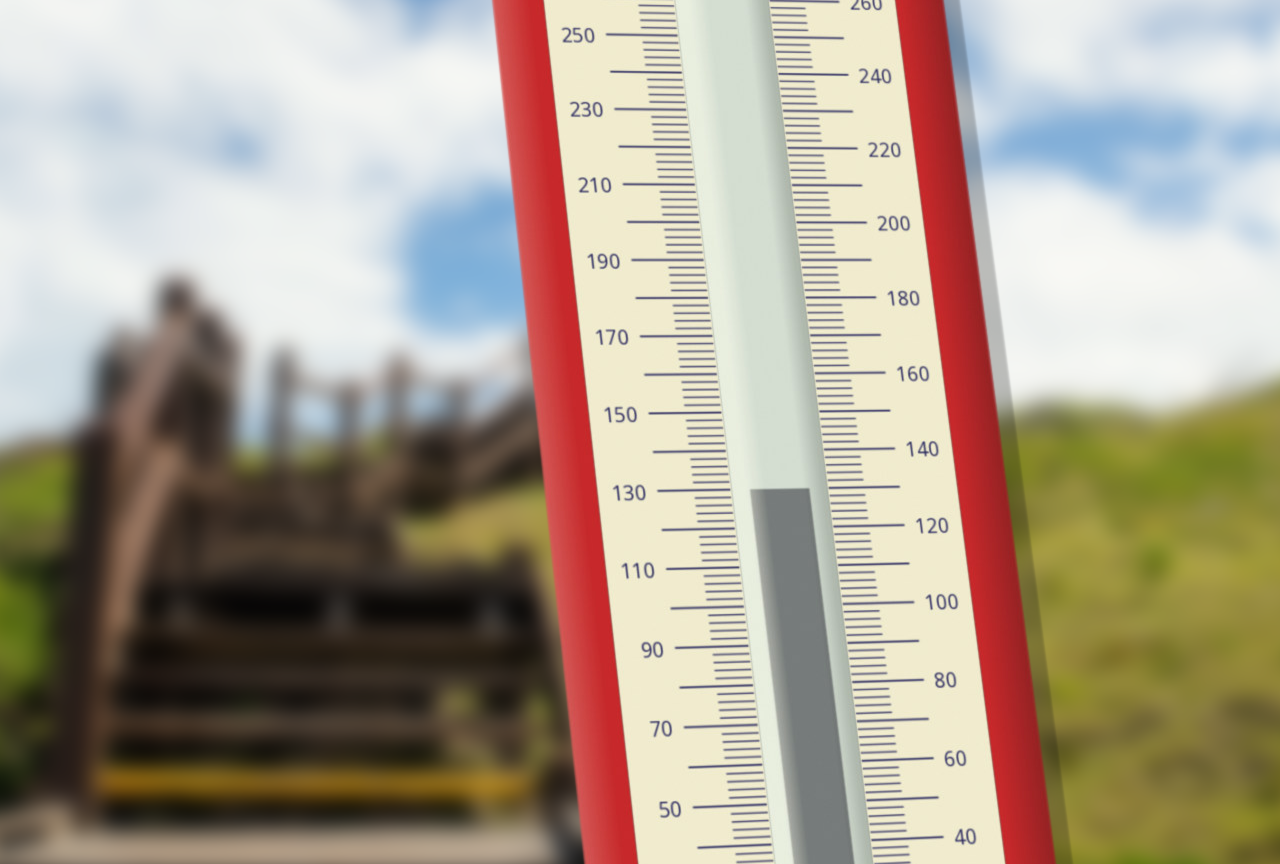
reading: 130 mmHg
